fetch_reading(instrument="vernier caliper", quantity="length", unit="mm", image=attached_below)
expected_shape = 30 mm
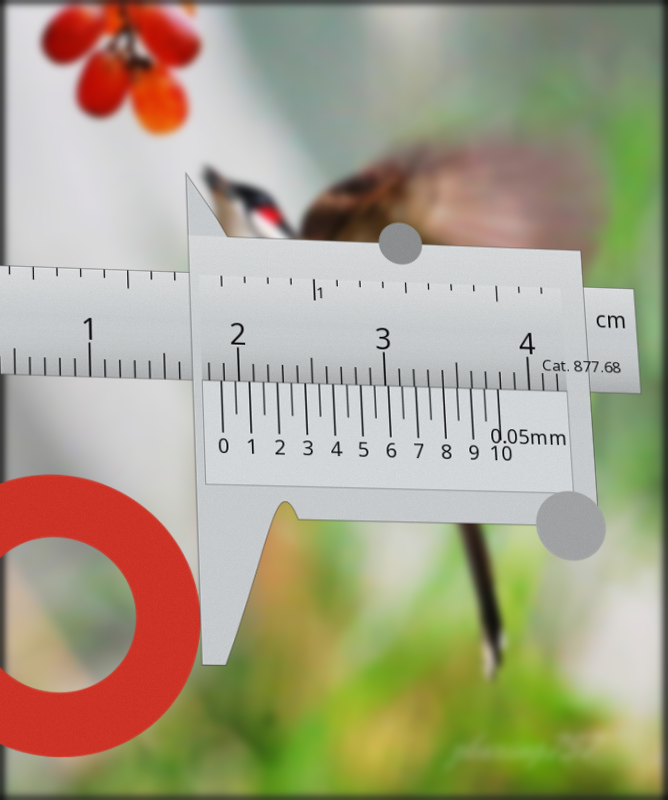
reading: 18.8 mm
